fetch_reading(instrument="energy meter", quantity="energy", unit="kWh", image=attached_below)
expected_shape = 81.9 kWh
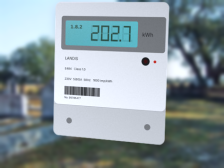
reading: 202.7 kWh
